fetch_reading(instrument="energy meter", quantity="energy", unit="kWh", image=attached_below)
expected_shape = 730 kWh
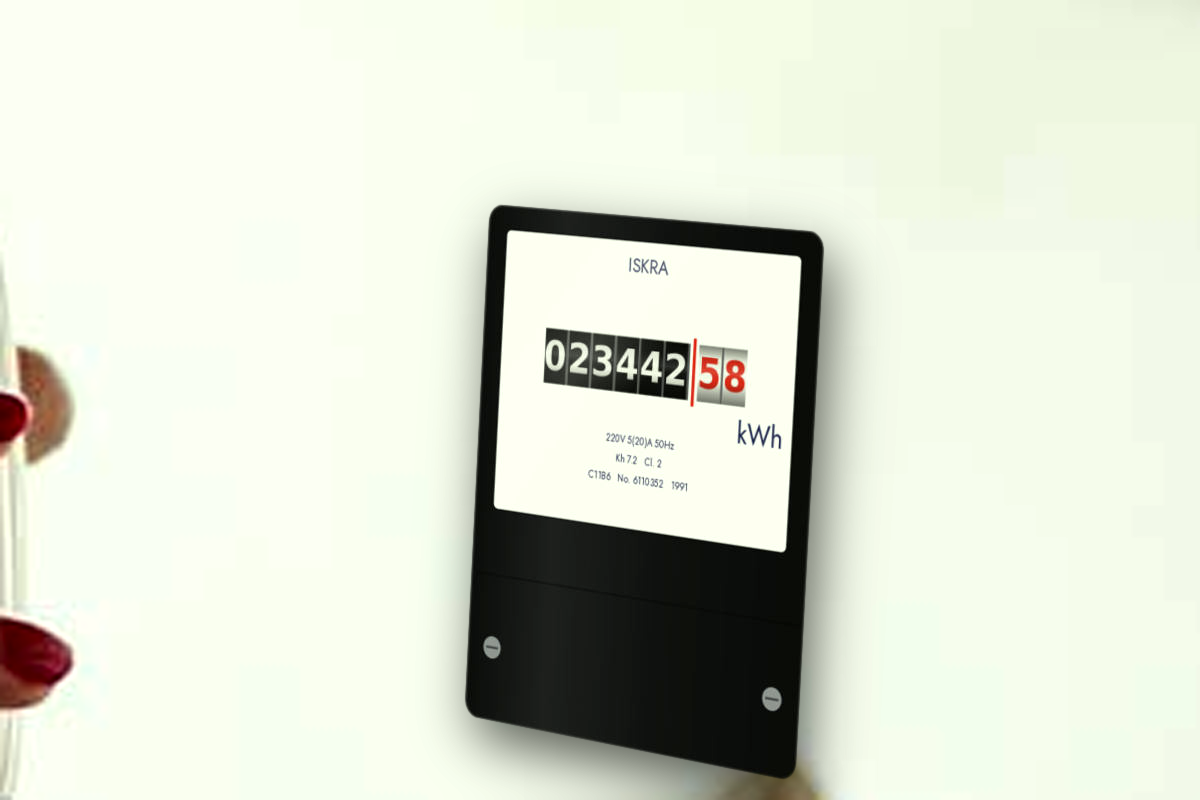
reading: 23442.58 kWh
